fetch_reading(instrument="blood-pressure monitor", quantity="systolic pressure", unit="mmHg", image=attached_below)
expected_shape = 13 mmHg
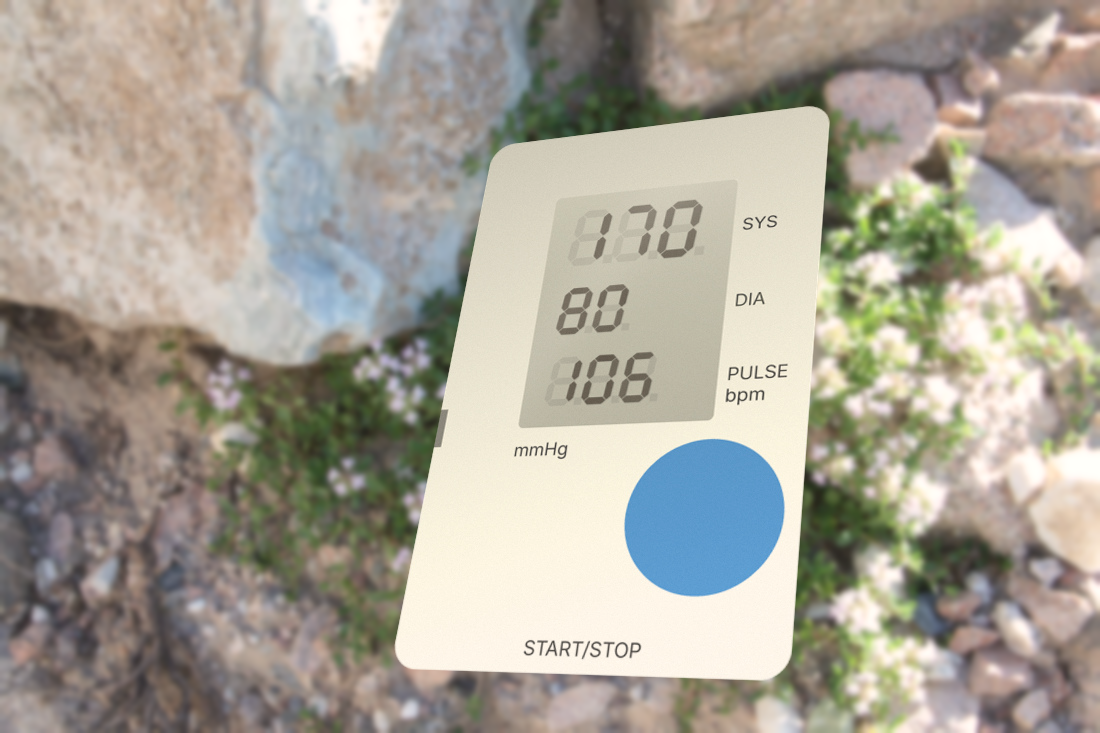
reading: 170 mmHg
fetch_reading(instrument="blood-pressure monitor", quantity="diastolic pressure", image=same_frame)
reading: 80 mmHg
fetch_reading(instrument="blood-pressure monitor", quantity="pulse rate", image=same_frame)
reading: 106 bpm
